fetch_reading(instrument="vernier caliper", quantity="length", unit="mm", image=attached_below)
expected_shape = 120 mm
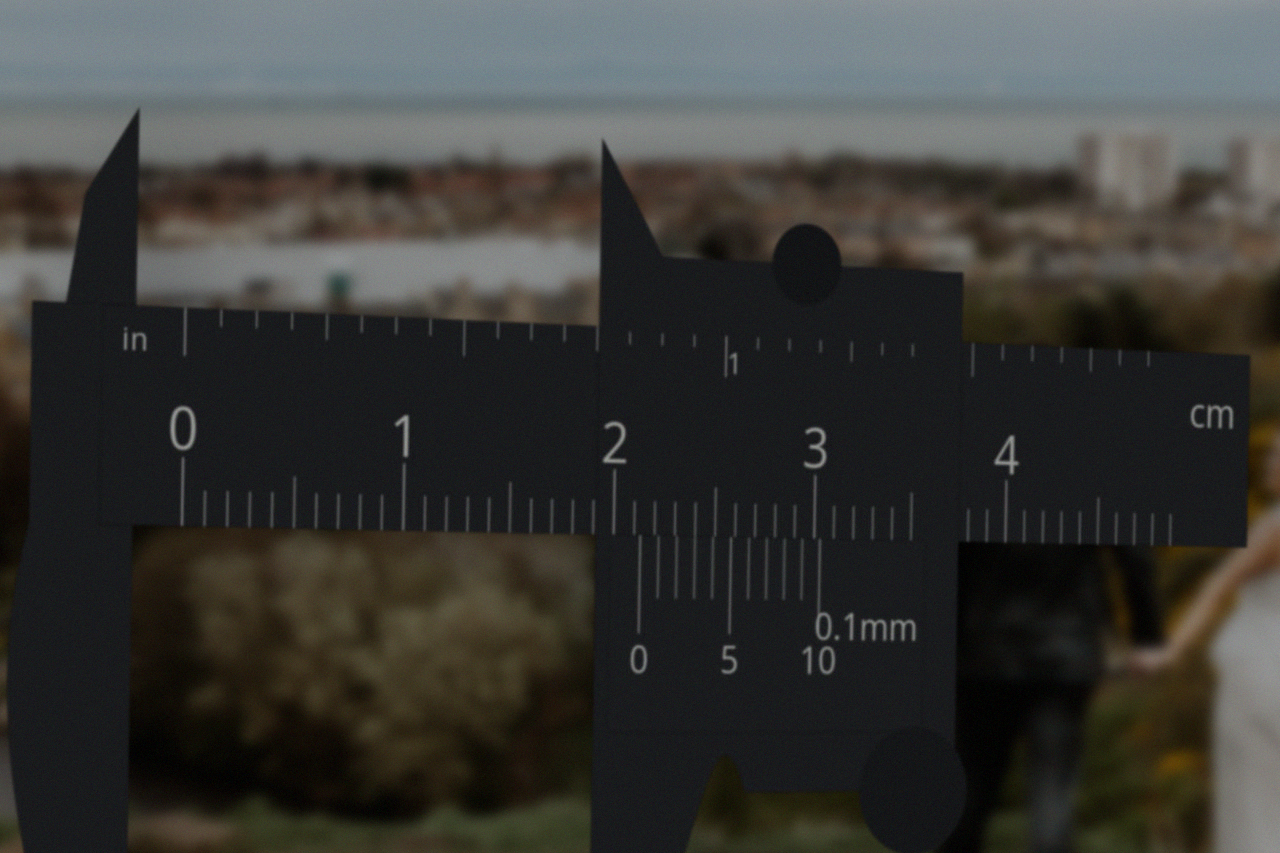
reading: 21.3 mm
